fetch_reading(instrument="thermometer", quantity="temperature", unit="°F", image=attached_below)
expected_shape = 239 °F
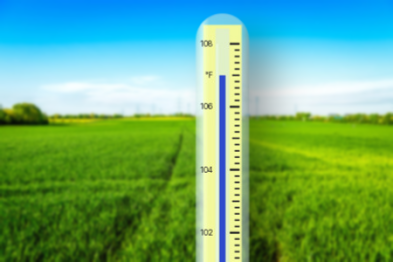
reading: 107 °F
